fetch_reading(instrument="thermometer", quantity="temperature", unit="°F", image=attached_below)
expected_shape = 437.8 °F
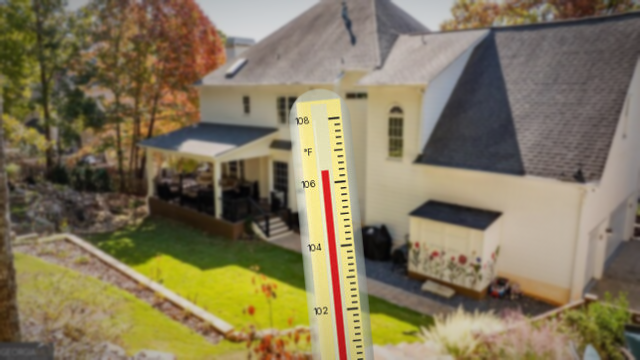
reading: 106.4 °F
